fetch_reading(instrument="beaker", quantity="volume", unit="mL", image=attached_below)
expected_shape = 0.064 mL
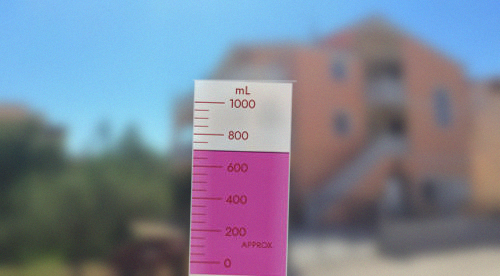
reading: 700 mL
